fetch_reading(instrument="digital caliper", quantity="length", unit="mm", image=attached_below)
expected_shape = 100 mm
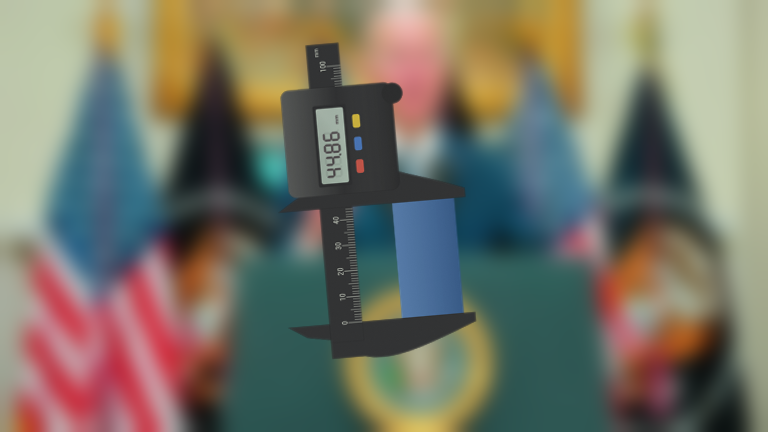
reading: 44.86 mm
